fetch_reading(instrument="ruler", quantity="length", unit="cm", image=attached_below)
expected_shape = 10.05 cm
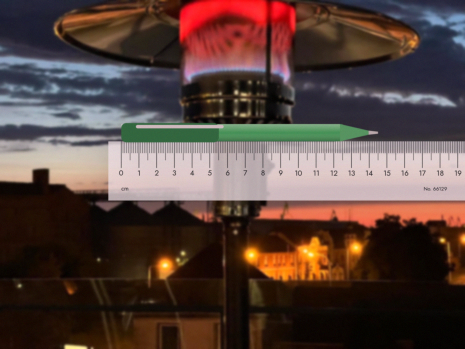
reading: 14.5 cm
